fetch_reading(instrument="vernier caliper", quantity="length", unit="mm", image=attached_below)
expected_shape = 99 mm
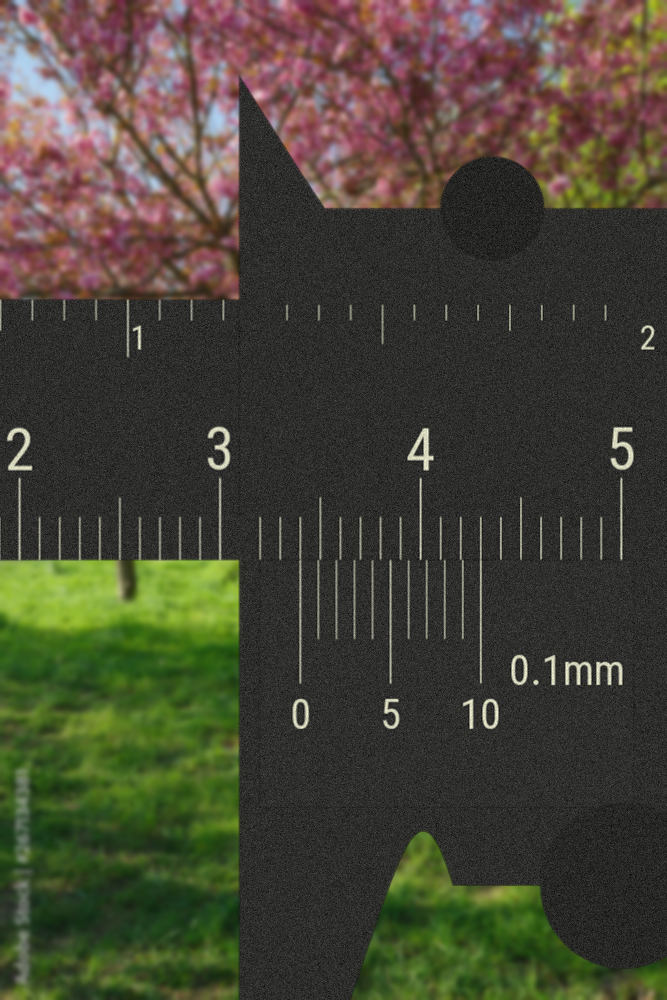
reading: 34.0 mm
